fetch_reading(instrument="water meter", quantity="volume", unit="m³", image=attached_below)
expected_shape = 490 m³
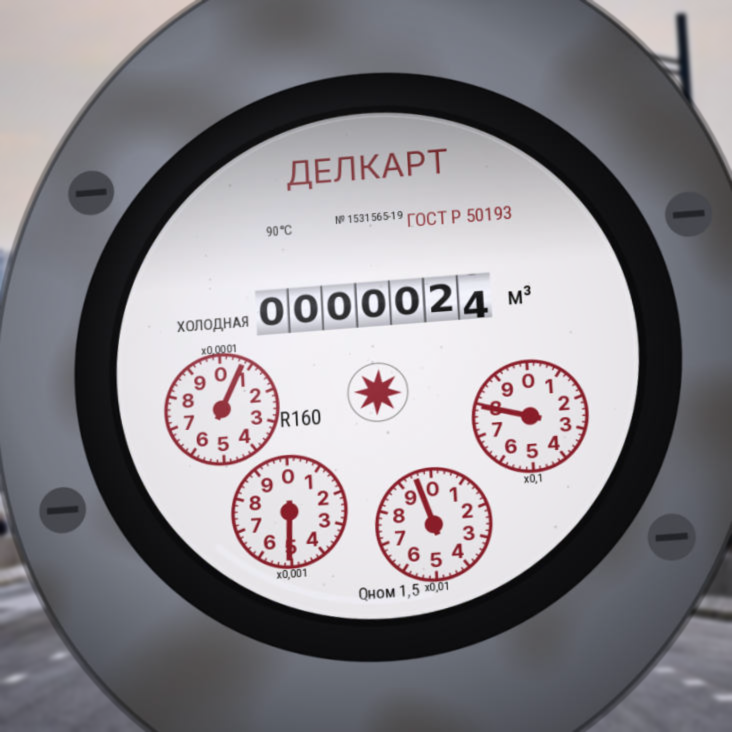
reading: 23.7950 m³
